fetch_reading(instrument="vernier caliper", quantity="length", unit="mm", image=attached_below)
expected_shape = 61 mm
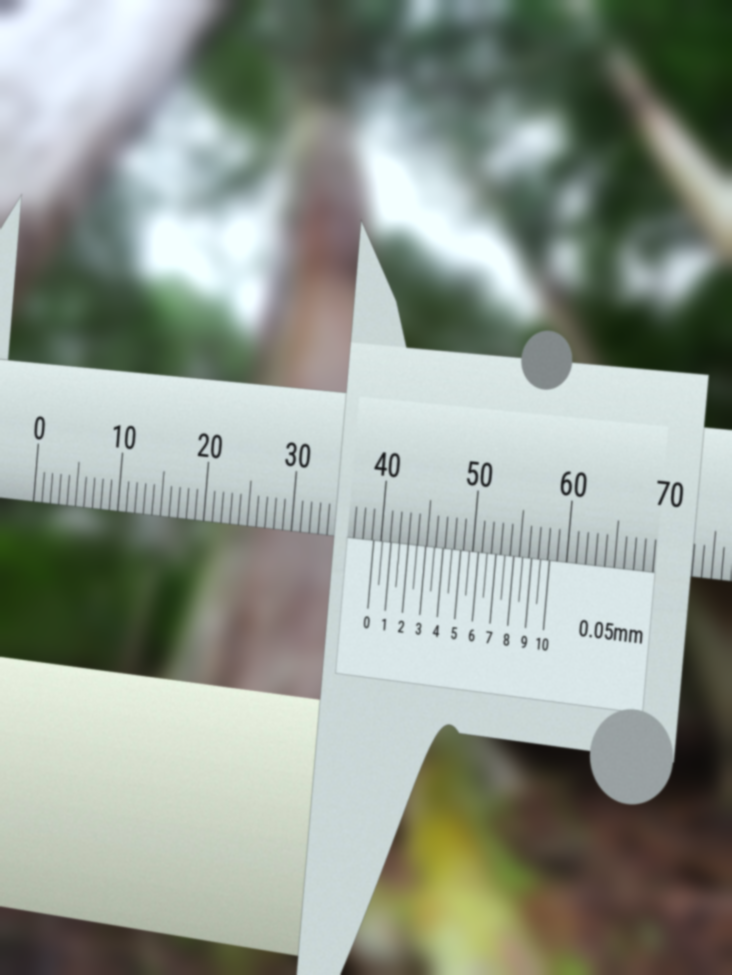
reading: 39.2 mm
